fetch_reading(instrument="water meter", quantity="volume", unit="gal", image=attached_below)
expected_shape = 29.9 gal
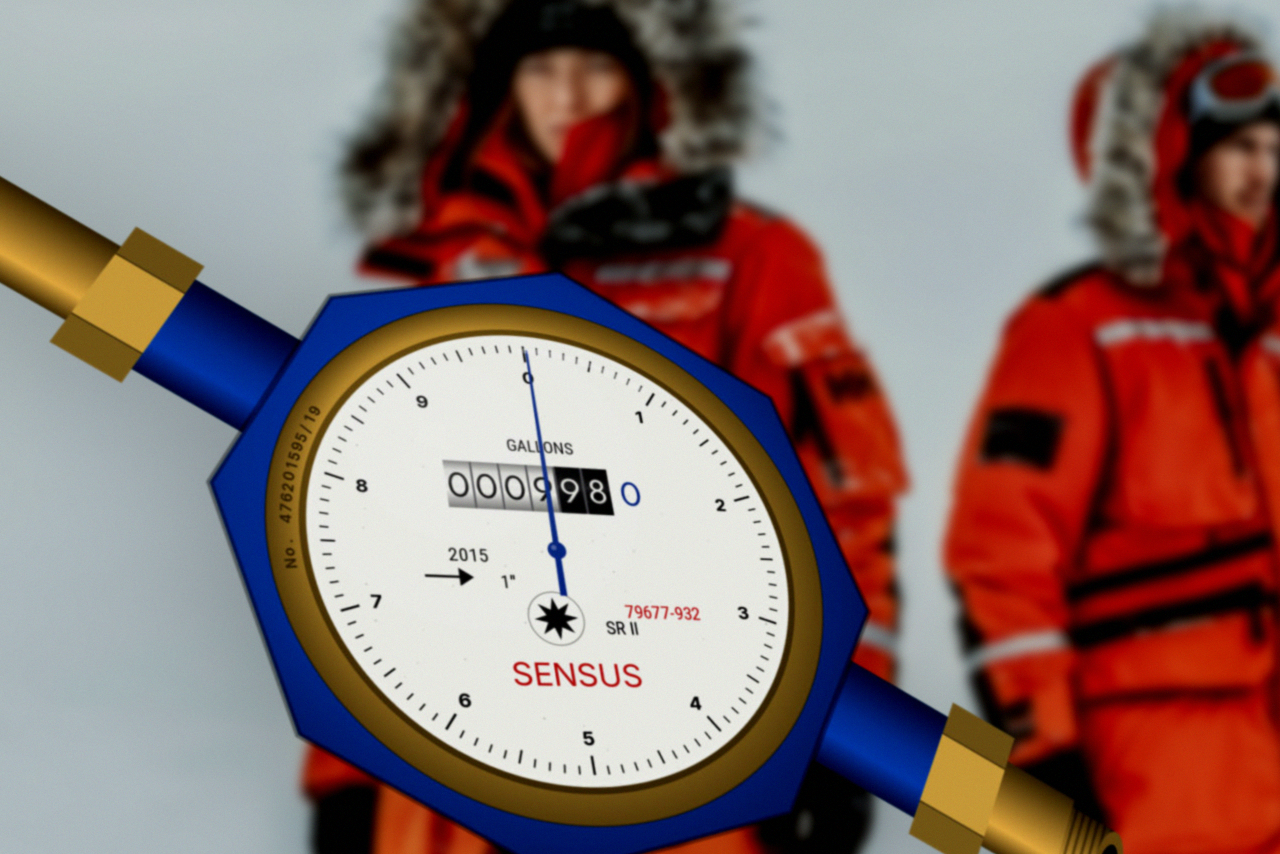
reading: 9980.0 gal
